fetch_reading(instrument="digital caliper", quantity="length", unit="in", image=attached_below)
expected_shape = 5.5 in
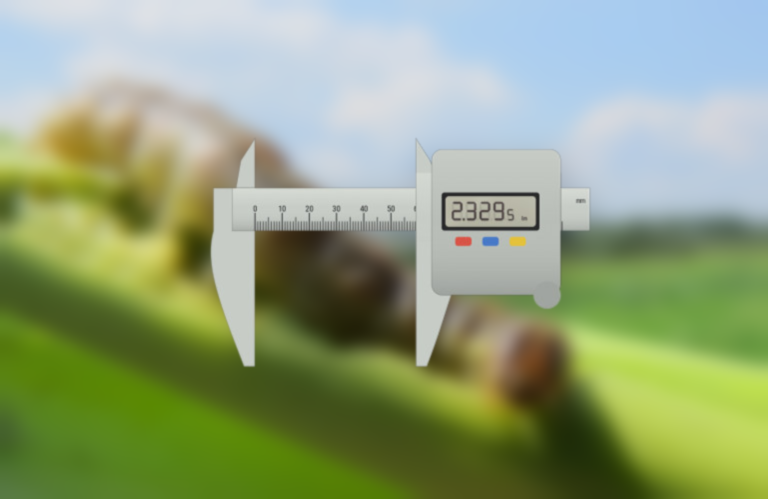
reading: 2.3295 in
